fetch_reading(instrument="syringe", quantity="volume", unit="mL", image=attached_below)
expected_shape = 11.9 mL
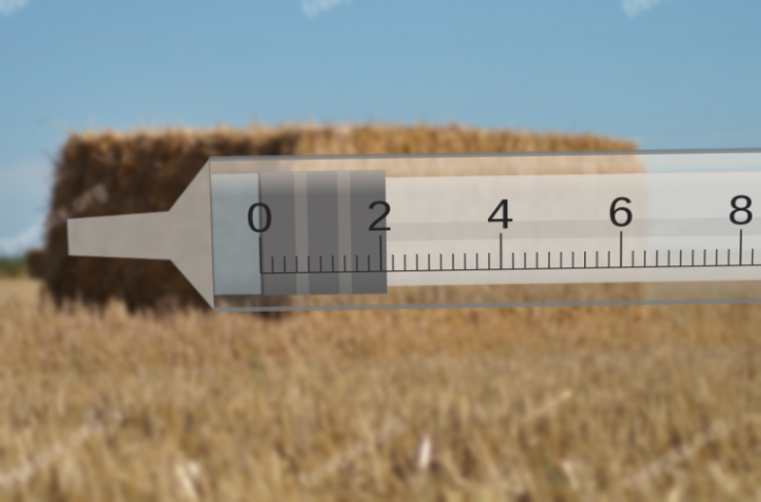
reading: 0 mL
